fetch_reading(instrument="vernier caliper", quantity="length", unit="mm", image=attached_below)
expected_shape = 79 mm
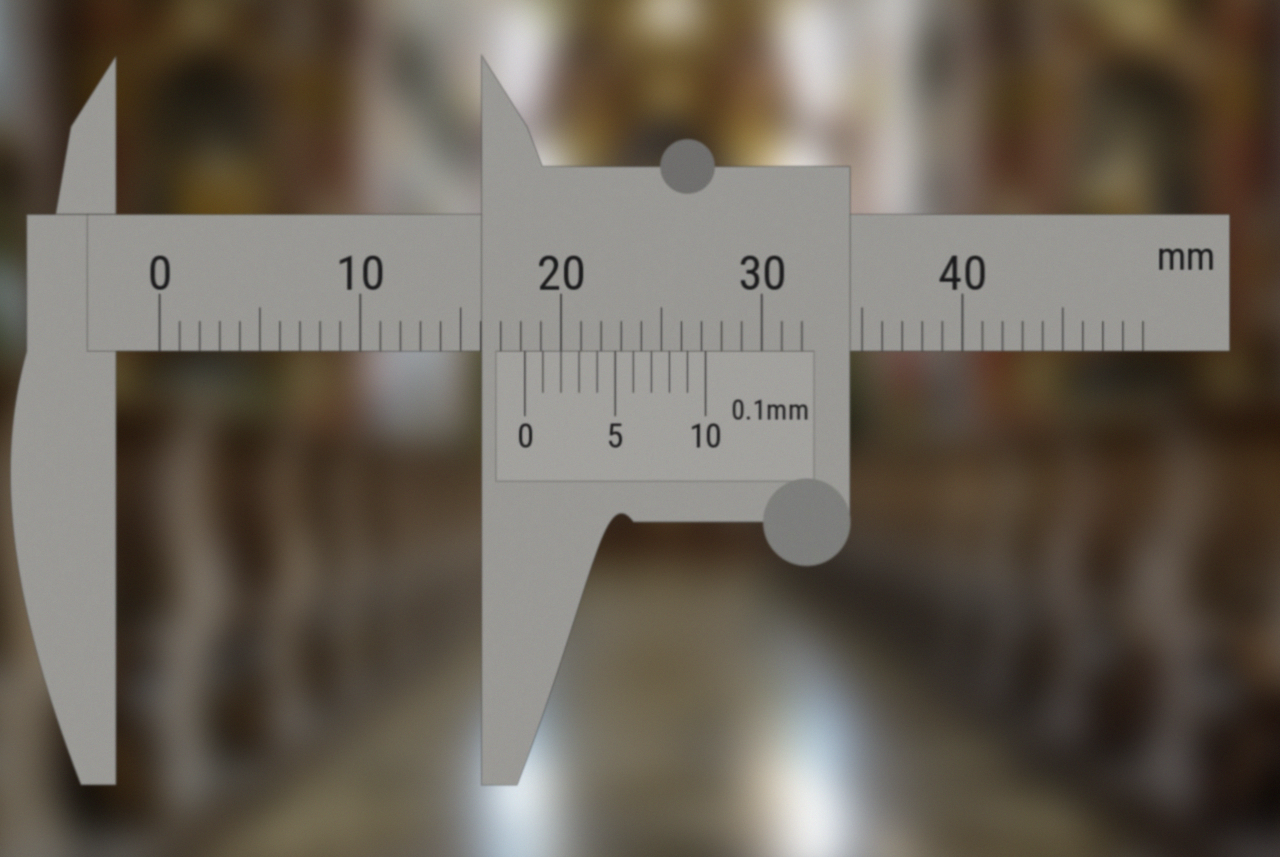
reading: 18.2 mm
